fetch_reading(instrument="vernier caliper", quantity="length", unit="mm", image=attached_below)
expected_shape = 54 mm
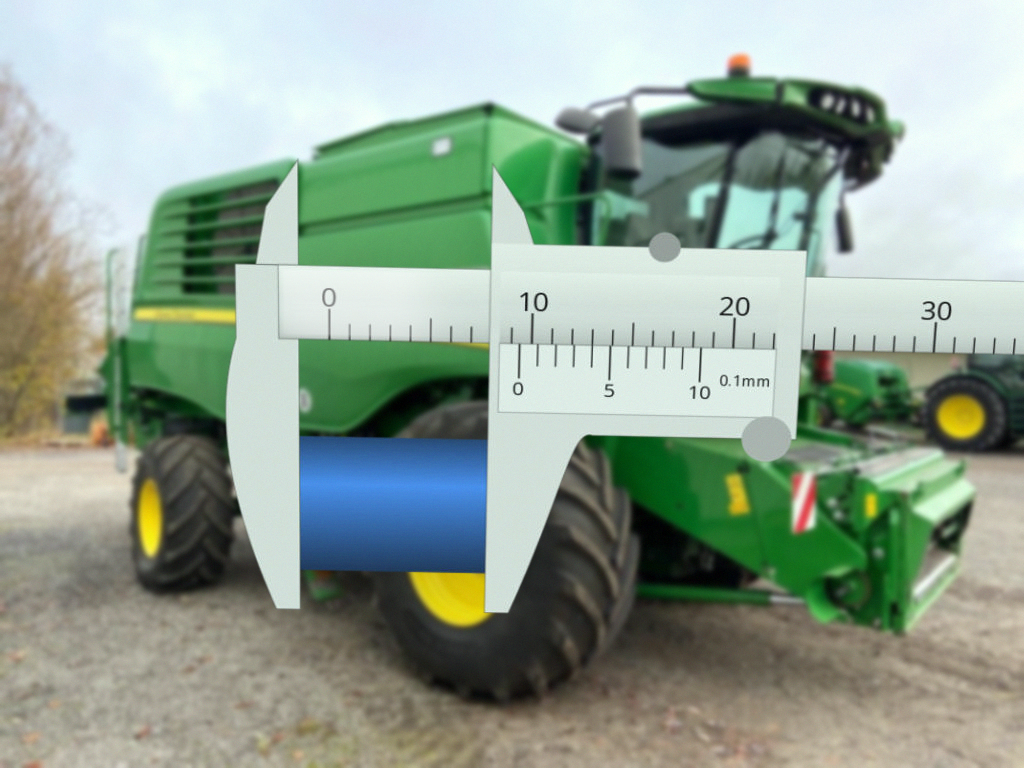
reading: 9.4 mm
